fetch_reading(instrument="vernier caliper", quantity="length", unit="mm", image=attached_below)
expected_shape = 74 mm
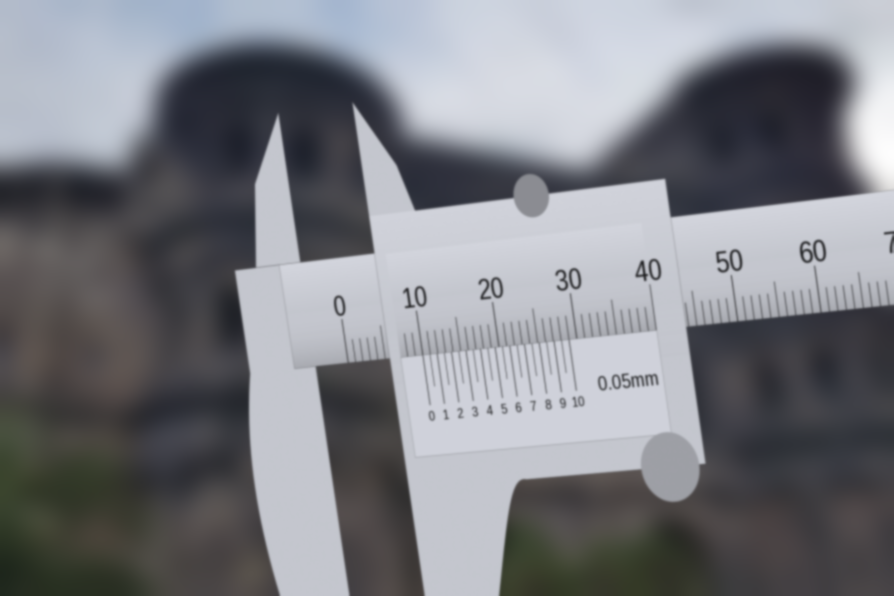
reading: 10.0 mm
